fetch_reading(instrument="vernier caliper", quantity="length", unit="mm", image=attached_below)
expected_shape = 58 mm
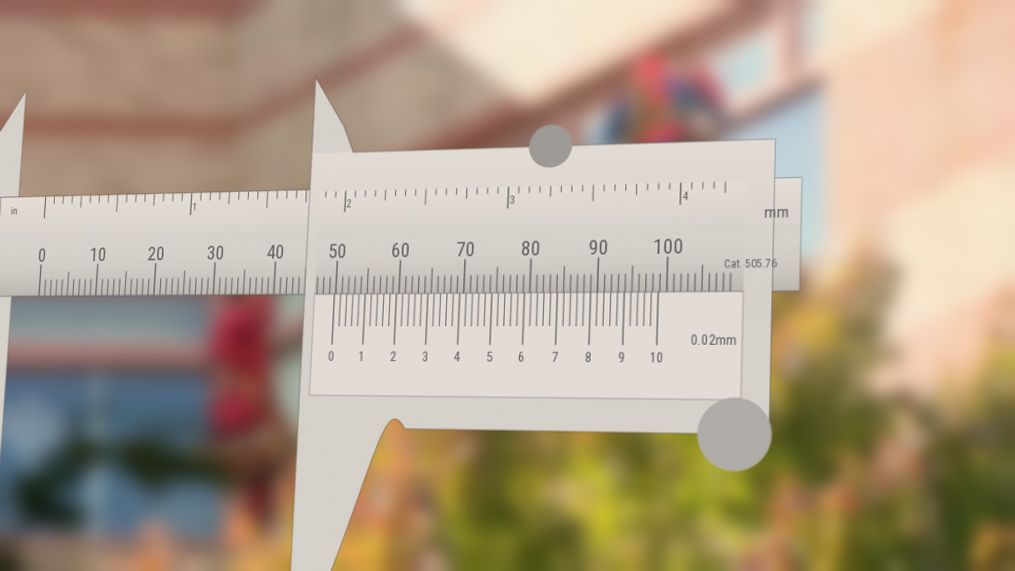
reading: 49.8 mm
